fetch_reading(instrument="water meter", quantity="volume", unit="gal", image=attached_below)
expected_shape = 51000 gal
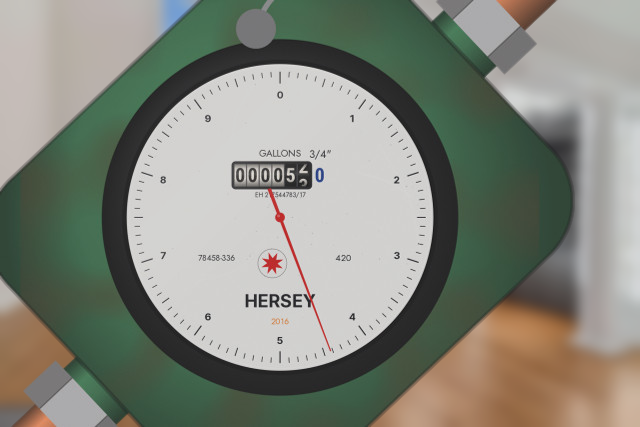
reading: 524.4 gal
